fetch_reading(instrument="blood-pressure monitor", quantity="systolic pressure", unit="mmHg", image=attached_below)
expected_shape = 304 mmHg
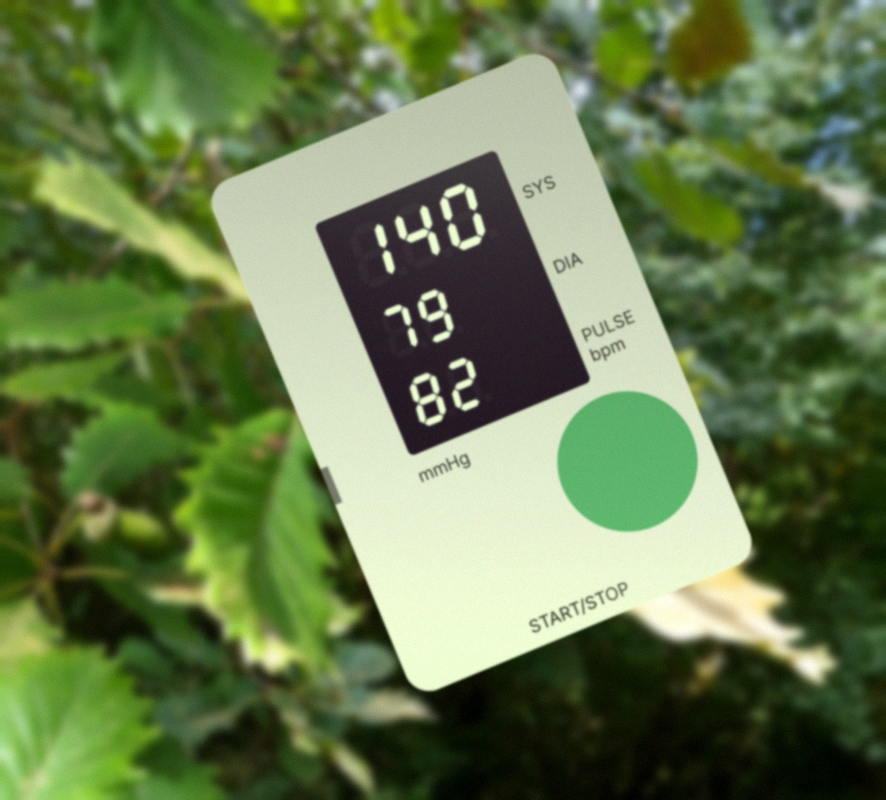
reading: 140 mmHg
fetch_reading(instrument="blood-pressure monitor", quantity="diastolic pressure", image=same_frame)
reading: 79 mmHg
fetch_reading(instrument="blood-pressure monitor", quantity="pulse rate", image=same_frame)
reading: 82 bpm
